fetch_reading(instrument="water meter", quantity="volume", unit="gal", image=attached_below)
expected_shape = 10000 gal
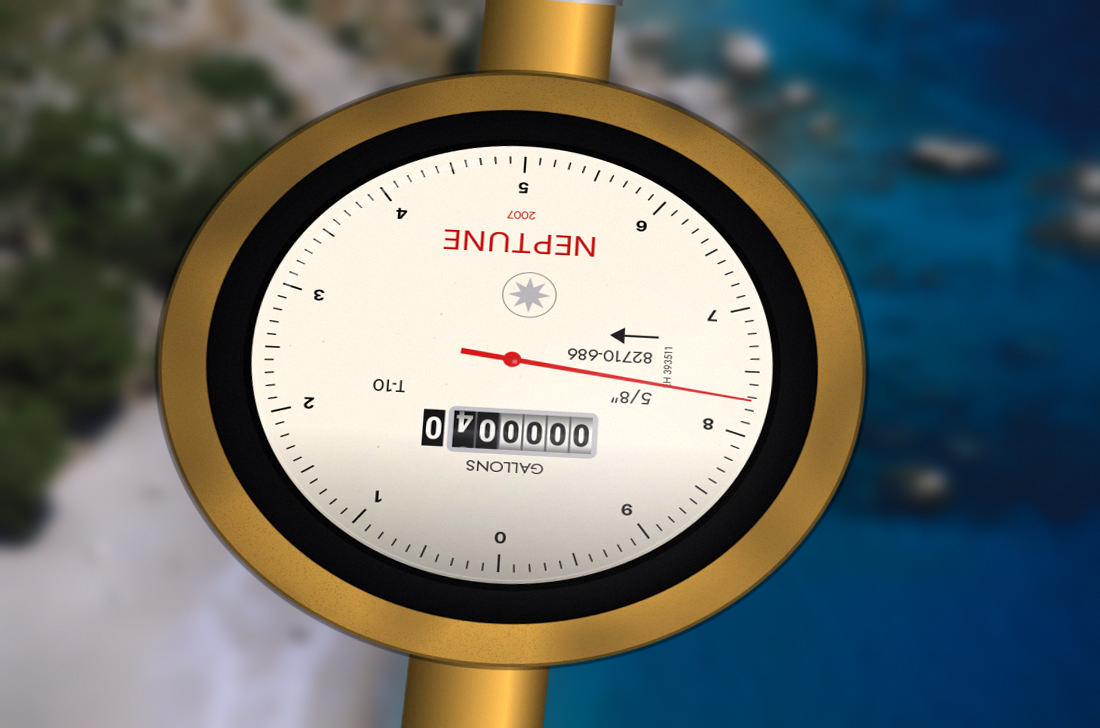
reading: 37.7 gal
